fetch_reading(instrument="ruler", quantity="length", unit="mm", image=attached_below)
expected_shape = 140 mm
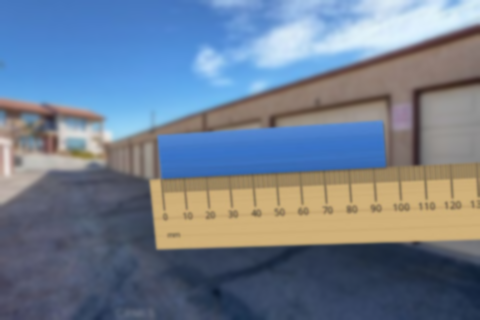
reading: 95 mm
